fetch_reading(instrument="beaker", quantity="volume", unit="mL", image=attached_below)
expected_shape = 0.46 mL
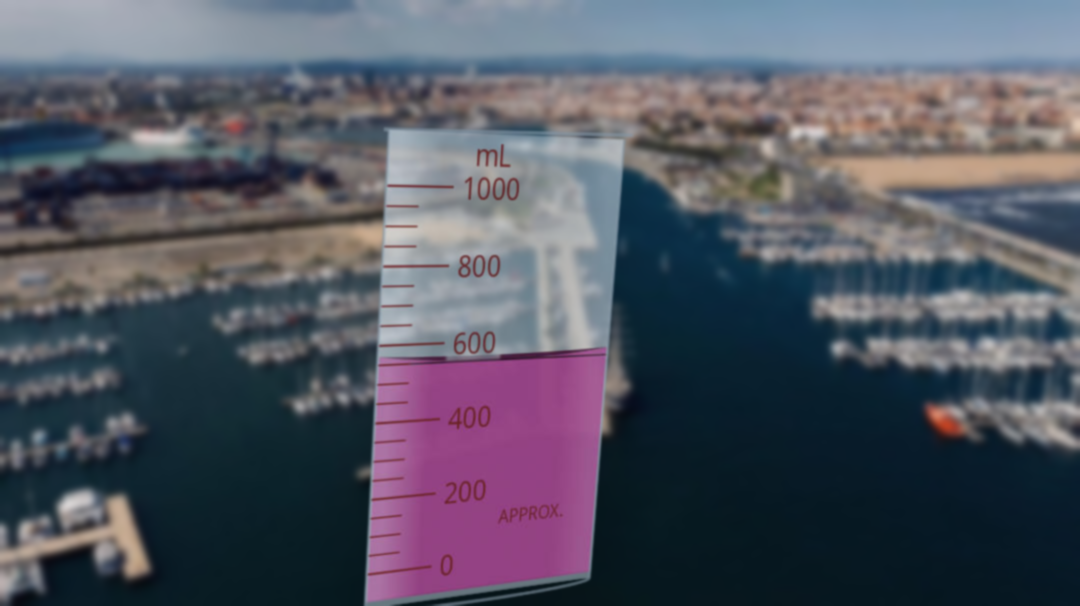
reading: 550 mL
